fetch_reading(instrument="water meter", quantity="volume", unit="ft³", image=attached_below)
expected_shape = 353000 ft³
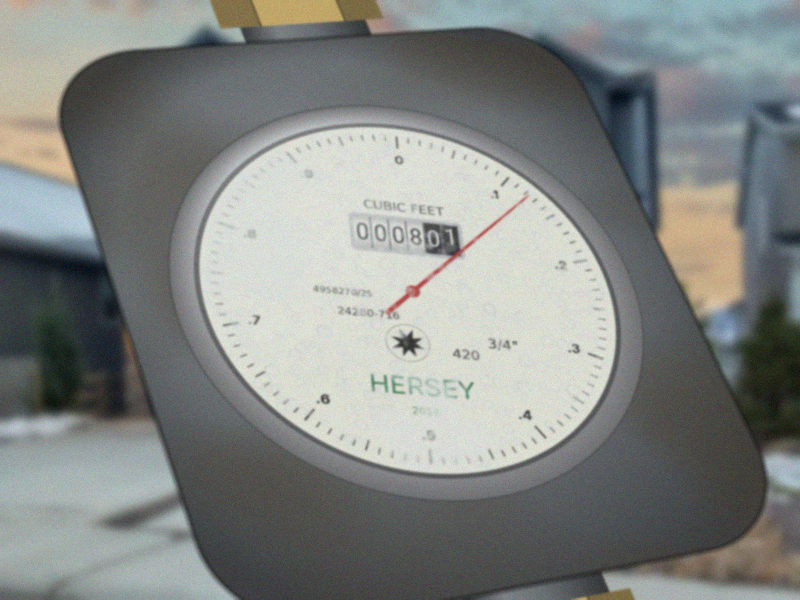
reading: 801.12 ft³
